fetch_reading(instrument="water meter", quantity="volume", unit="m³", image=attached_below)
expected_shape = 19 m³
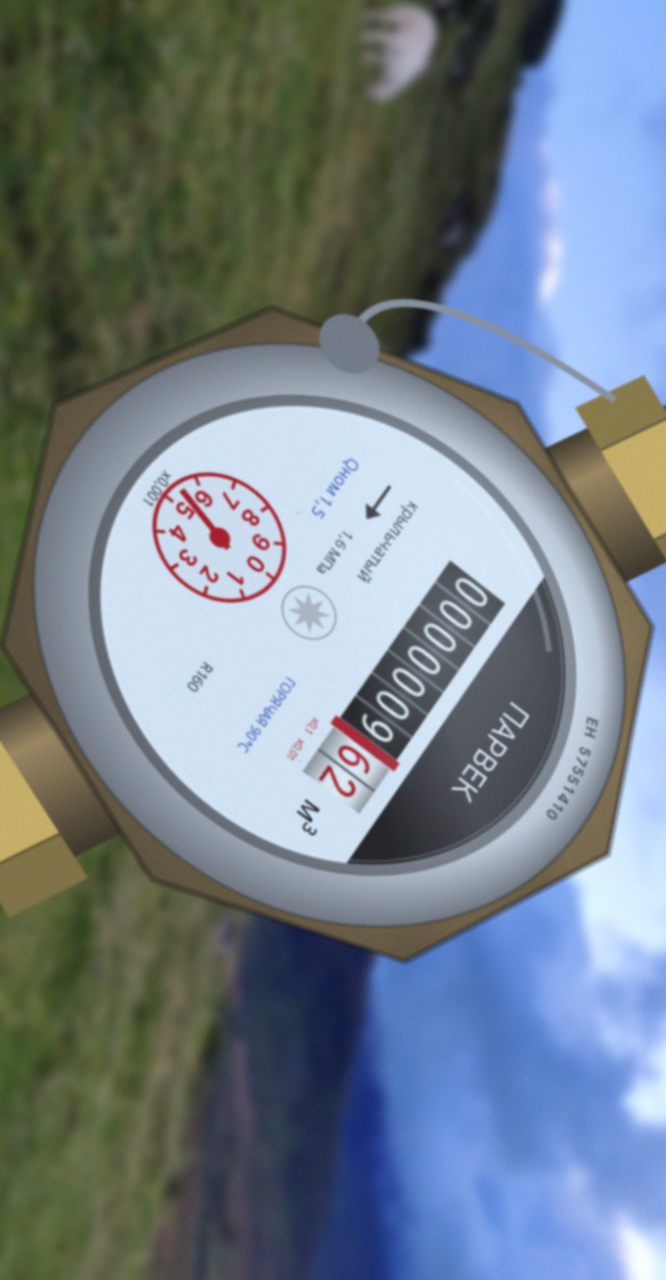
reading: 9.625 m³
